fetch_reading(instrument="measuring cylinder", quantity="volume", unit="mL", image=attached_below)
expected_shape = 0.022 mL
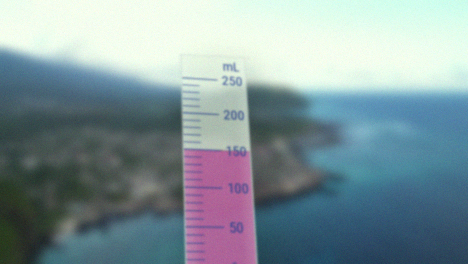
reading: 150 mL
